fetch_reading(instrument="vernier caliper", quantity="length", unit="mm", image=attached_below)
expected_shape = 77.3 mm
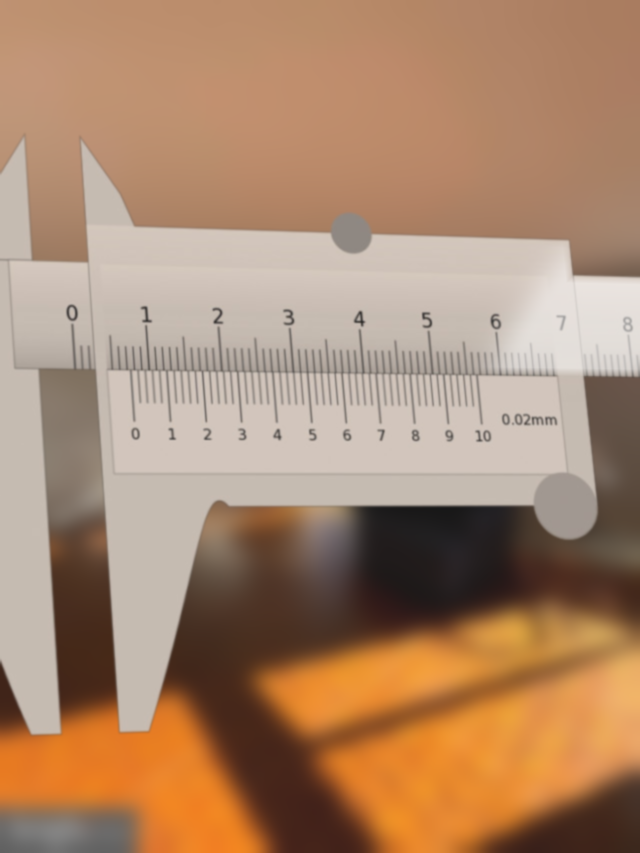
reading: 7.5 mm
